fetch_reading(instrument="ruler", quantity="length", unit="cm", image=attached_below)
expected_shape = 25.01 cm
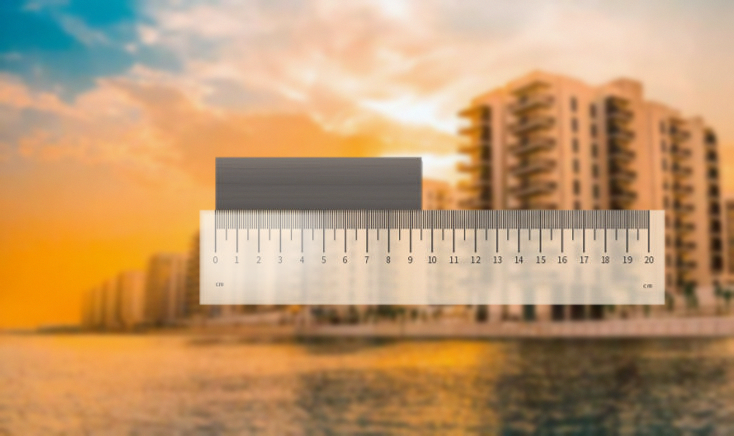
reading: 9.5 cm
